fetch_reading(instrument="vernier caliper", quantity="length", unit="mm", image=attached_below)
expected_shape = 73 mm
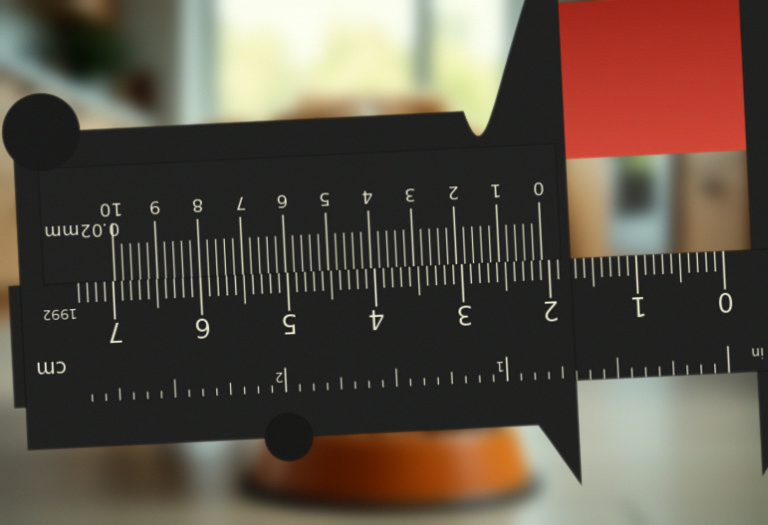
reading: 20.8 mm
